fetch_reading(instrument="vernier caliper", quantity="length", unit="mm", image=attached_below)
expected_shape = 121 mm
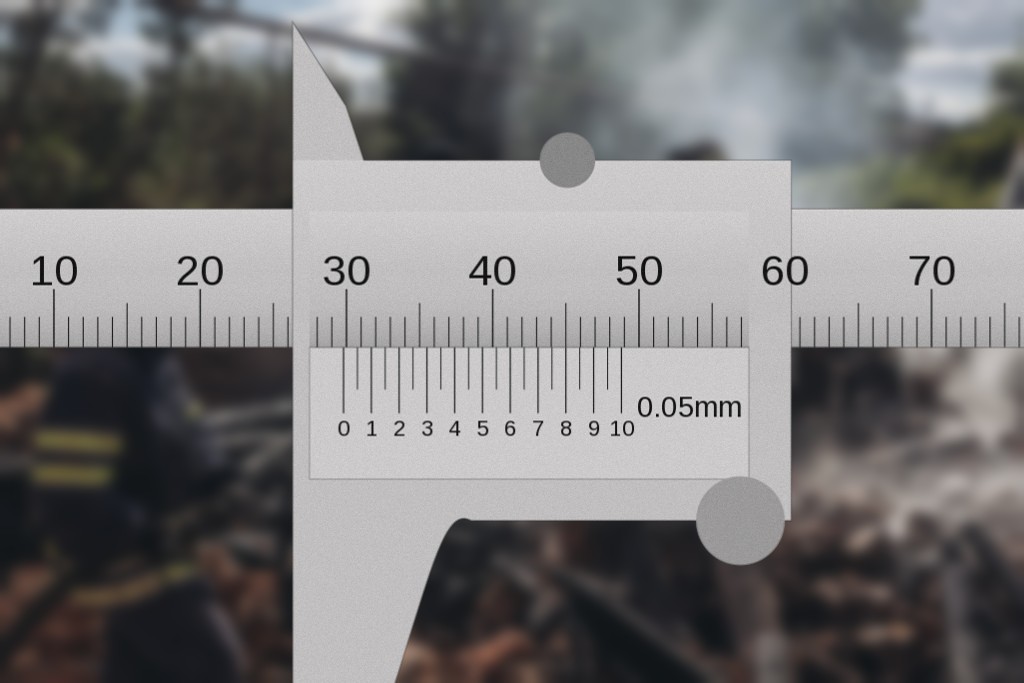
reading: 29.8 mm
